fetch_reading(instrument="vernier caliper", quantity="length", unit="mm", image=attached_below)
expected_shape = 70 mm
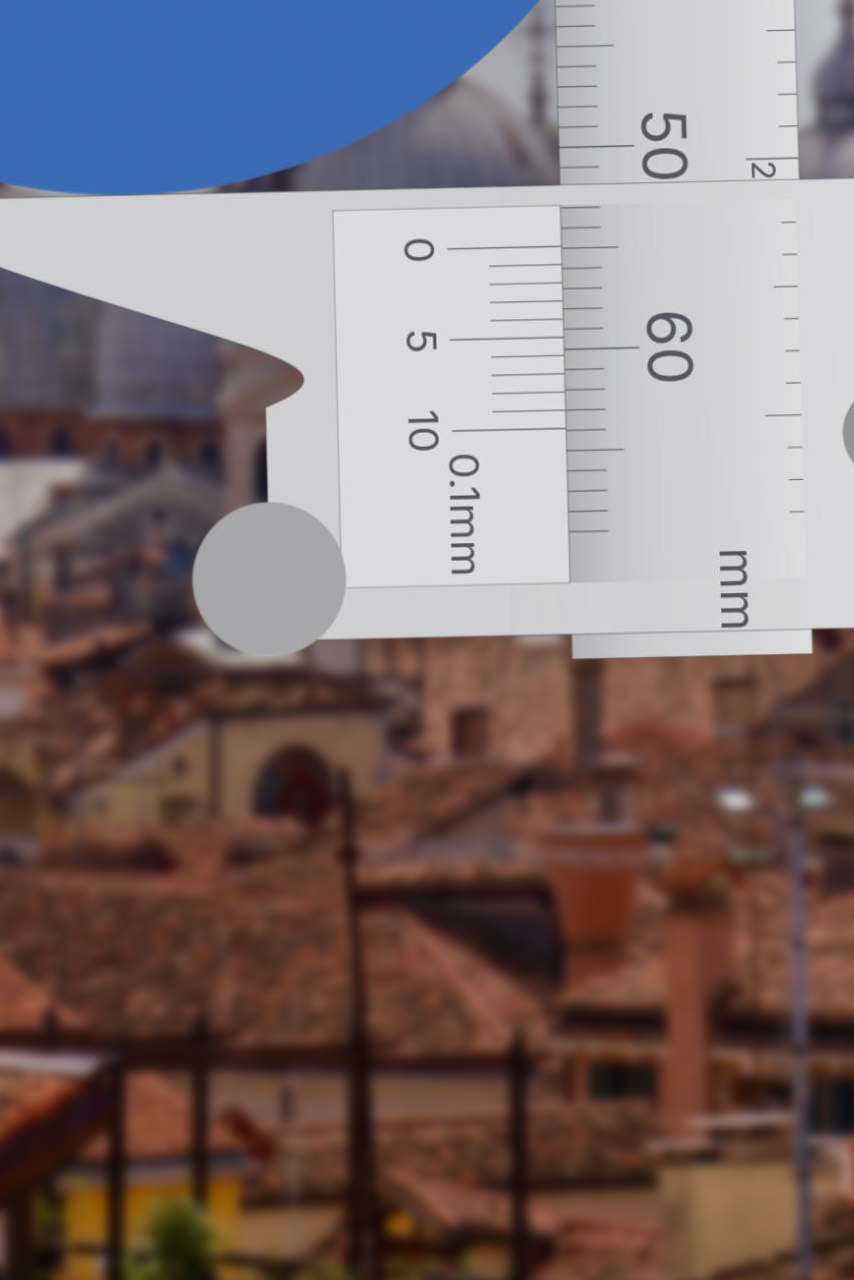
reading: 54.9 mm
